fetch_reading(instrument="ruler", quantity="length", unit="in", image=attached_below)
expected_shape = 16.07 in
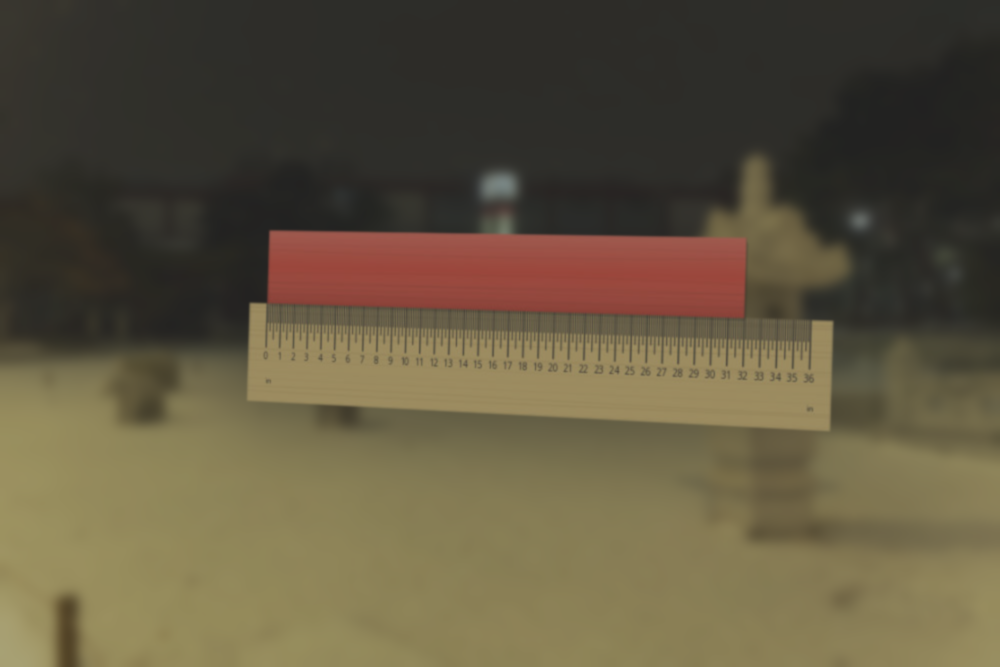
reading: 32 in
